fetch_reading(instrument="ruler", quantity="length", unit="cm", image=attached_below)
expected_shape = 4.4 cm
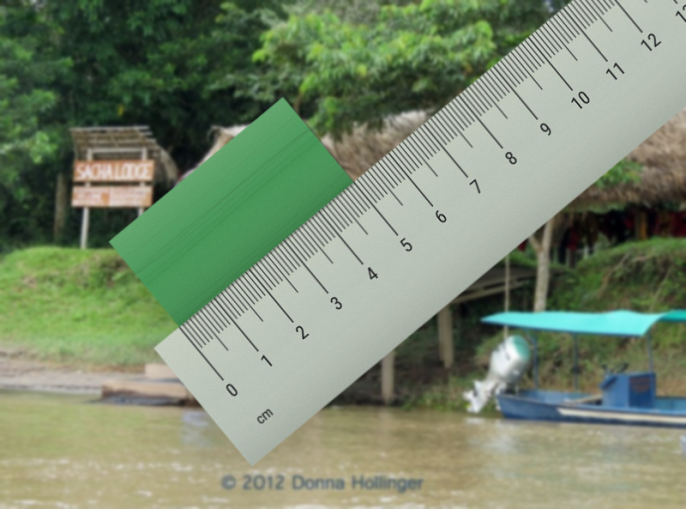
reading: 5 cm
